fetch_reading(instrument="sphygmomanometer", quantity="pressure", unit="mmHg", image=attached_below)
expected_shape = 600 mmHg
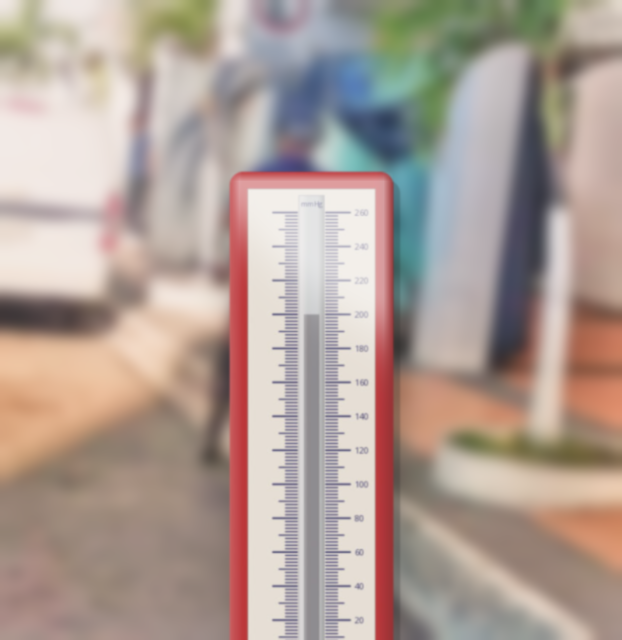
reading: 200 mmHg
